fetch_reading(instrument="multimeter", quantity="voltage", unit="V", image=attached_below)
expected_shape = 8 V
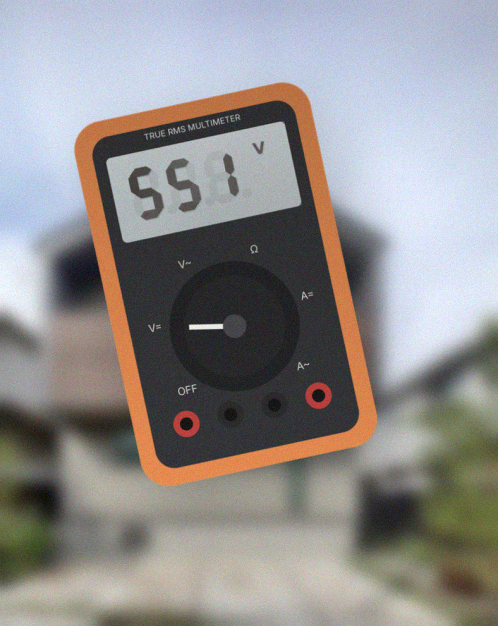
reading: 551 V
